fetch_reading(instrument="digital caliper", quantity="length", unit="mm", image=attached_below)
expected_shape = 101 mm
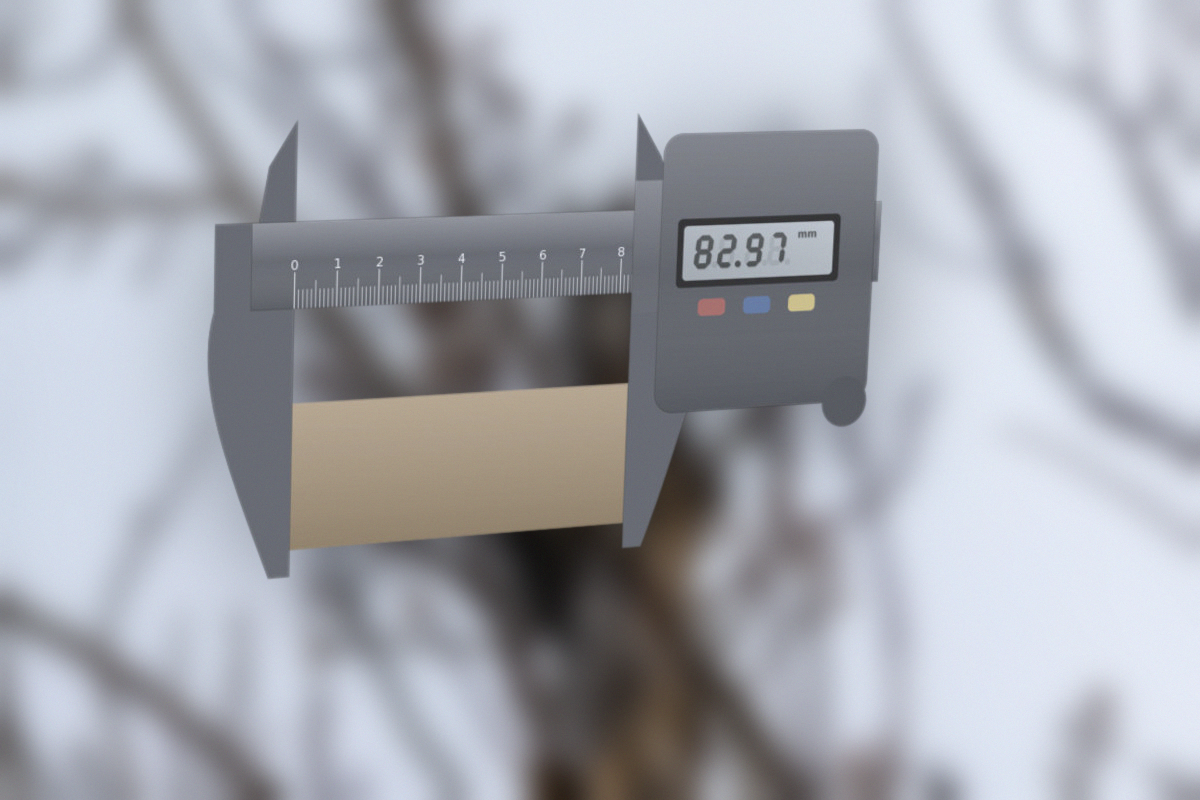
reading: 82.97 mm
